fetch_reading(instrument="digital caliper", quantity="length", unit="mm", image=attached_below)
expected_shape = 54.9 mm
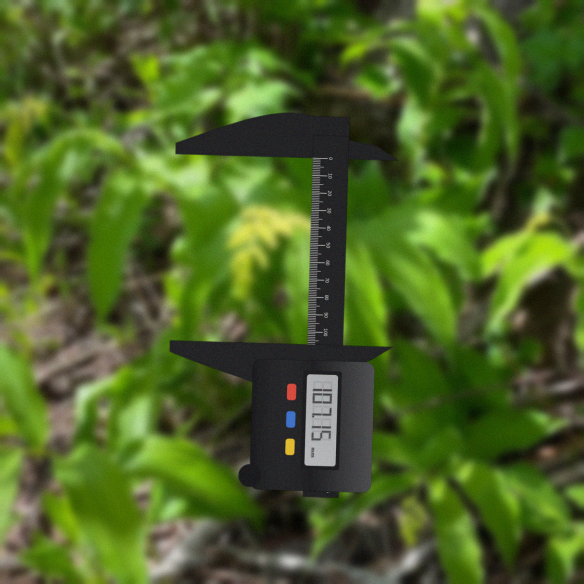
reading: 107.15 mm
